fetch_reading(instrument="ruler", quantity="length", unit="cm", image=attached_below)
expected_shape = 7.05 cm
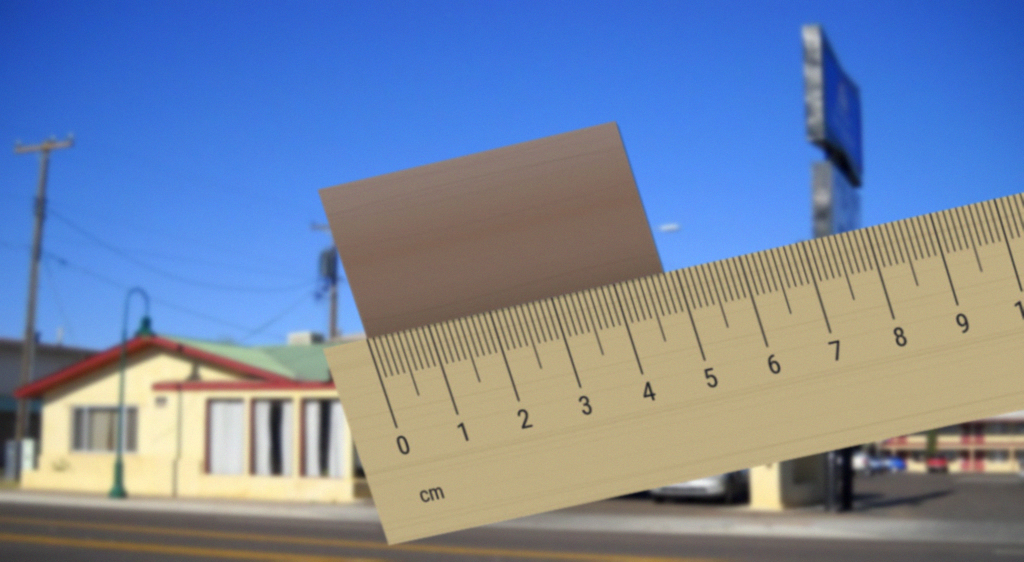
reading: 4.8 cm
